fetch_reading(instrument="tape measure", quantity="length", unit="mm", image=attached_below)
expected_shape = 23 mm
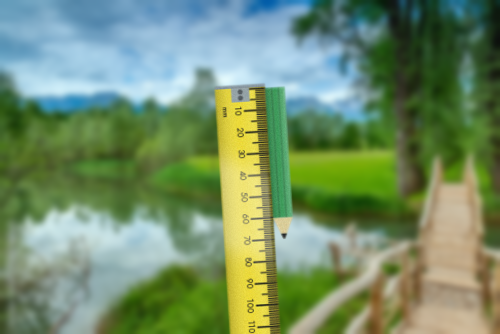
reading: 70 mm
